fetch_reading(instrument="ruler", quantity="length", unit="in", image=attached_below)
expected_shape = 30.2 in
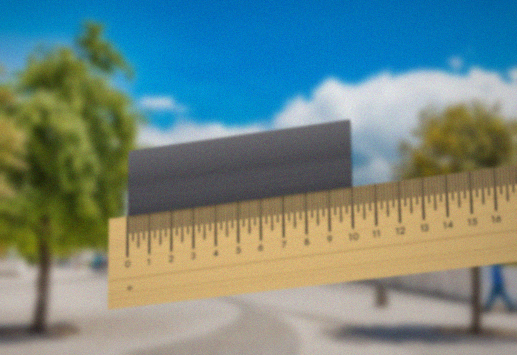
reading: 10 in
